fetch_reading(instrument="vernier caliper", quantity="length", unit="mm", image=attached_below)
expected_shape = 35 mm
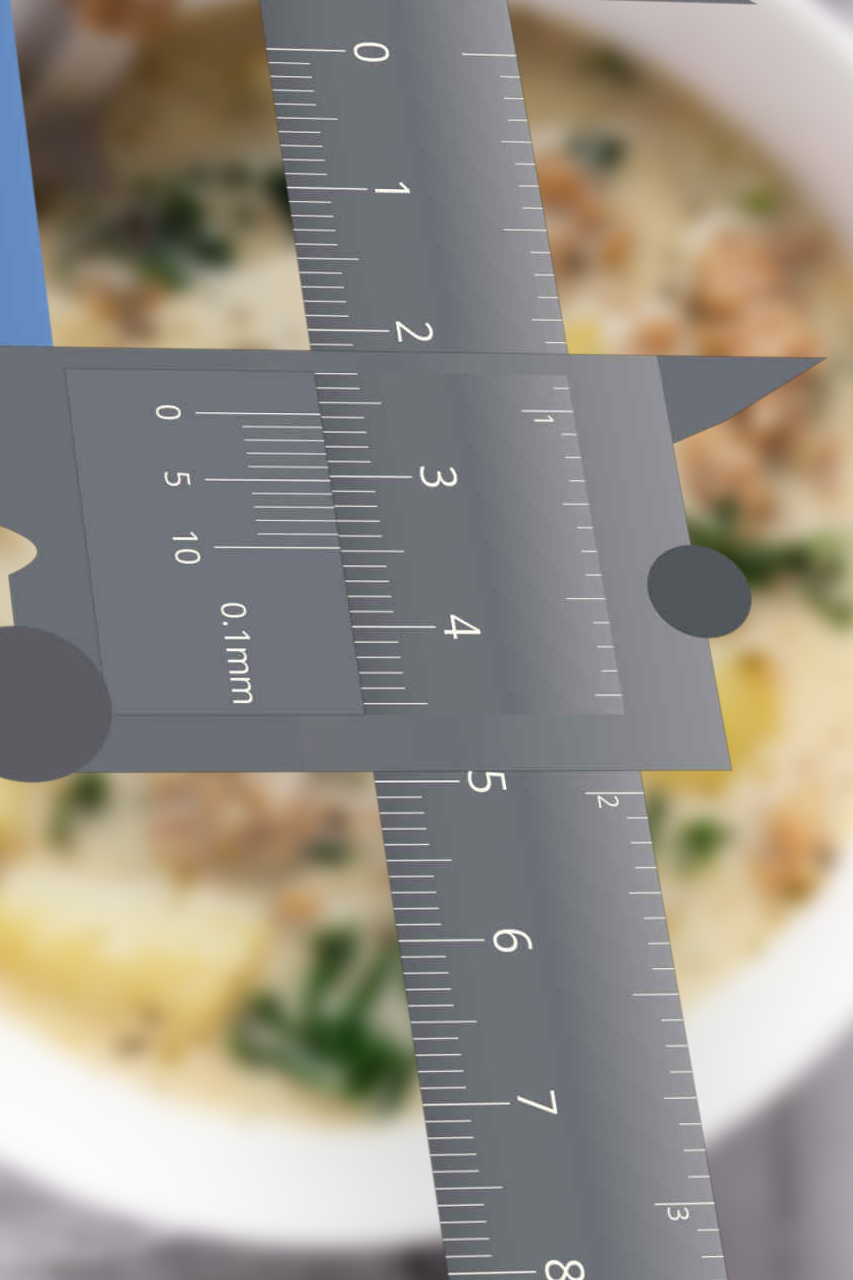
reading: 25.8 mm
